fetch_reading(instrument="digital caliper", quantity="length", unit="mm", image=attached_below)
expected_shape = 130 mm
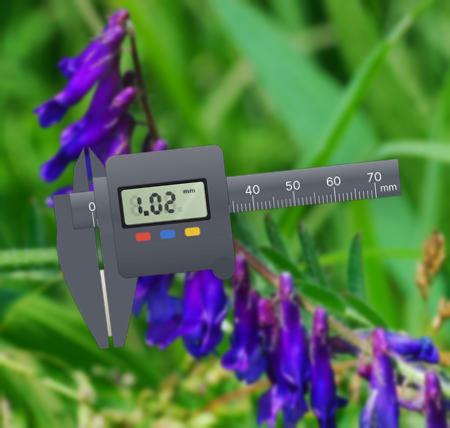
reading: 1.02 mm
